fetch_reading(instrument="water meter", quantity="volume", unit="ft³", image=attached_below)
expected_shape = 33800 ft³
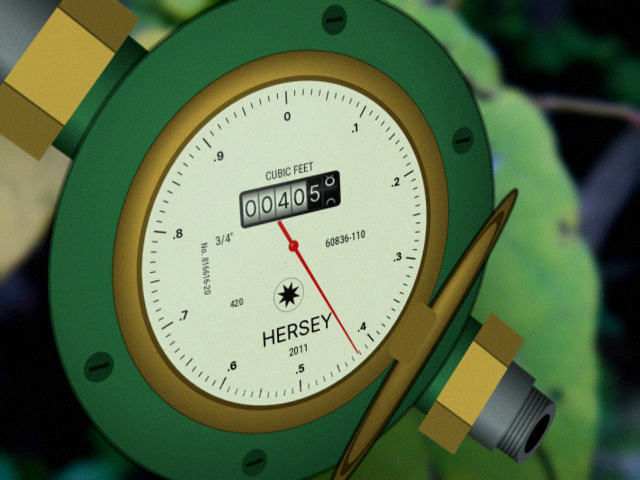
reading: 4058.42 ft³
